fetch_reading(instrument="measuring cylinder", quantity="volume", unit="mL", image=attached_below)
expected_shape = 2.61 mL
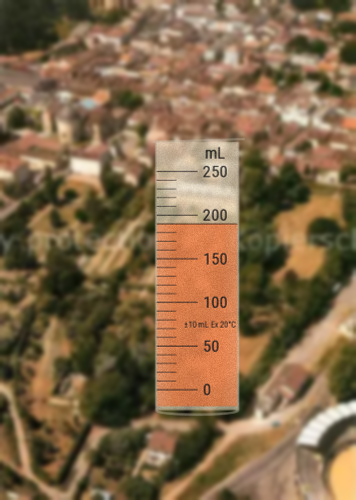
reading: 190 mL
